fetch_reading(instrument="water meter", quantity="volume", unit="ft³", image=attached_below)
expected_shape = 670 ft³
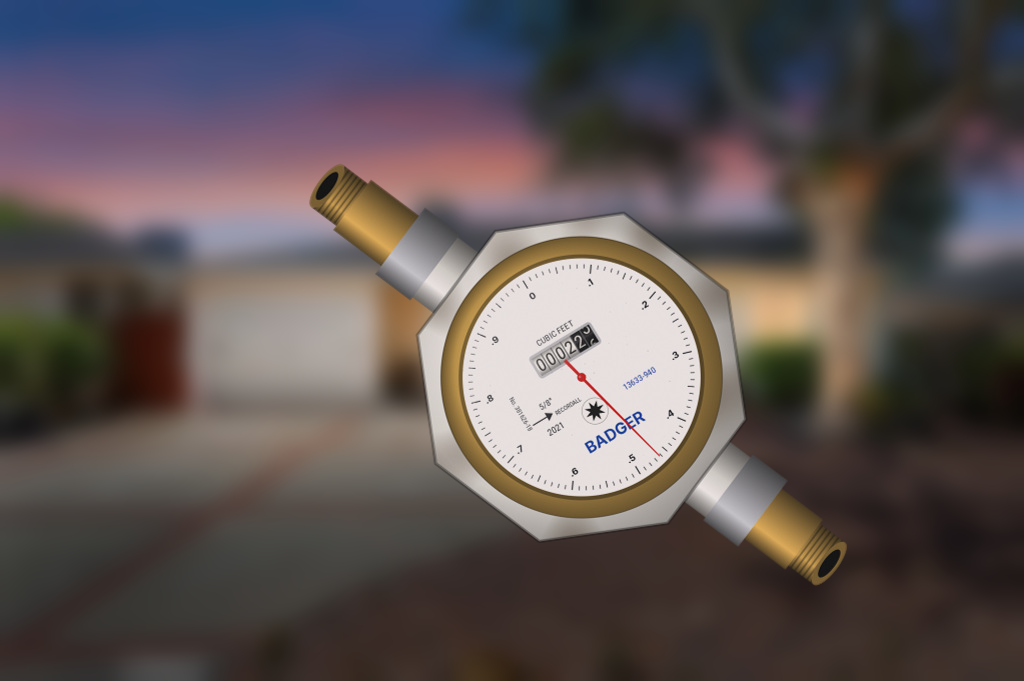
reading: 225.46 ft³
